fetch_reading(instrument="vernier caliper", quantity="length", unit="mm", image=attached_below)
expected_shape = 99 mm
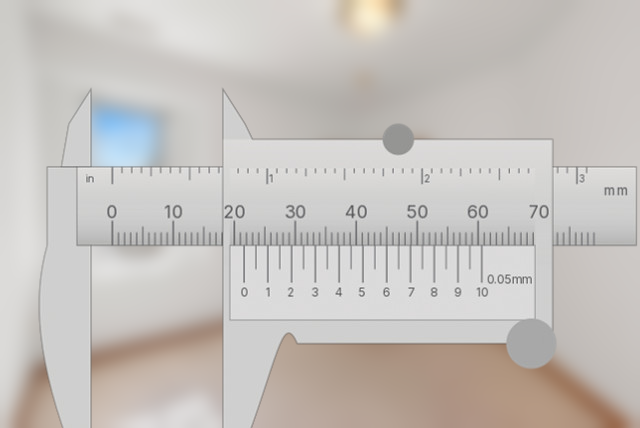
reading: 21.6 mm
